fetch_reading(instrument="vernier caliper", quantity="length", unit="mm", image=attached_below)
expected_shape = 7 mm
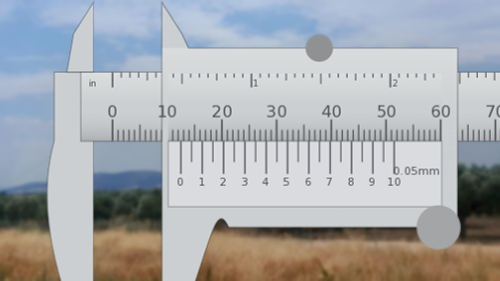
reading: 12.5 mm
